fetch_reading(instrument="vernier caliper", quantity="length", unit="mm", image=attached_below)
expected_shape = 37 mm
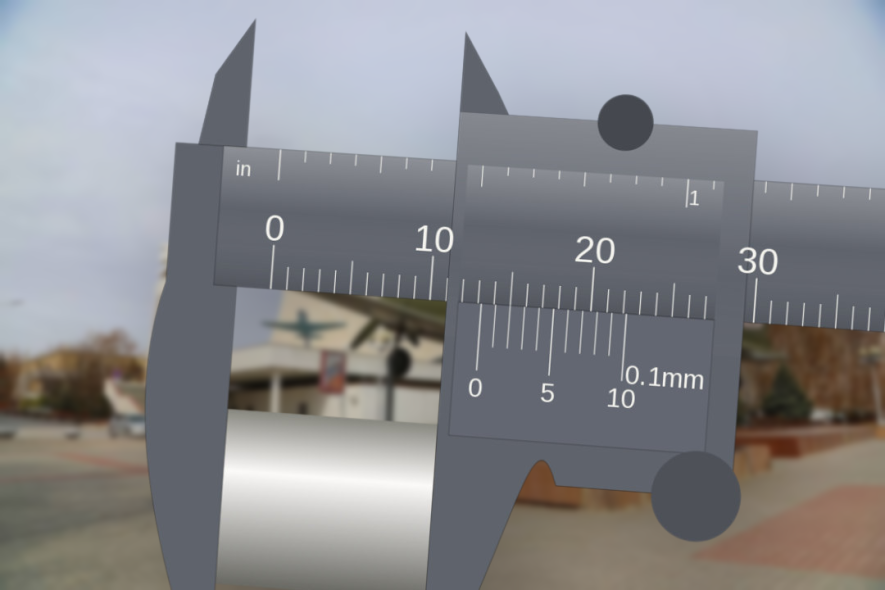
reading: 13.2 mm
